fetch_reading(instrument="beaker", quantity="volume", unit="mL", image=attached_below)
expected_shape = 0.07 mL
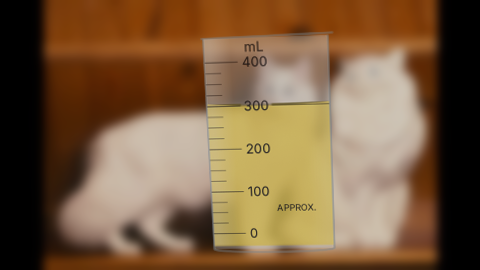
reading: 300 mL
